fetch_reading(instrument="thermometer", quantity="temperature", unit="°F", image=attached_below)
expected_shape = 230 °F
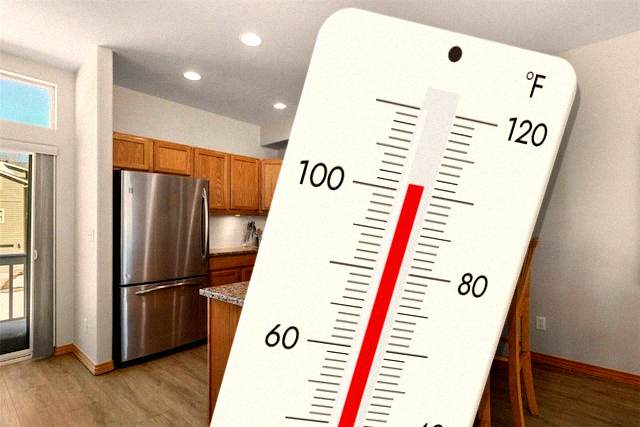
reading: 102 °F
